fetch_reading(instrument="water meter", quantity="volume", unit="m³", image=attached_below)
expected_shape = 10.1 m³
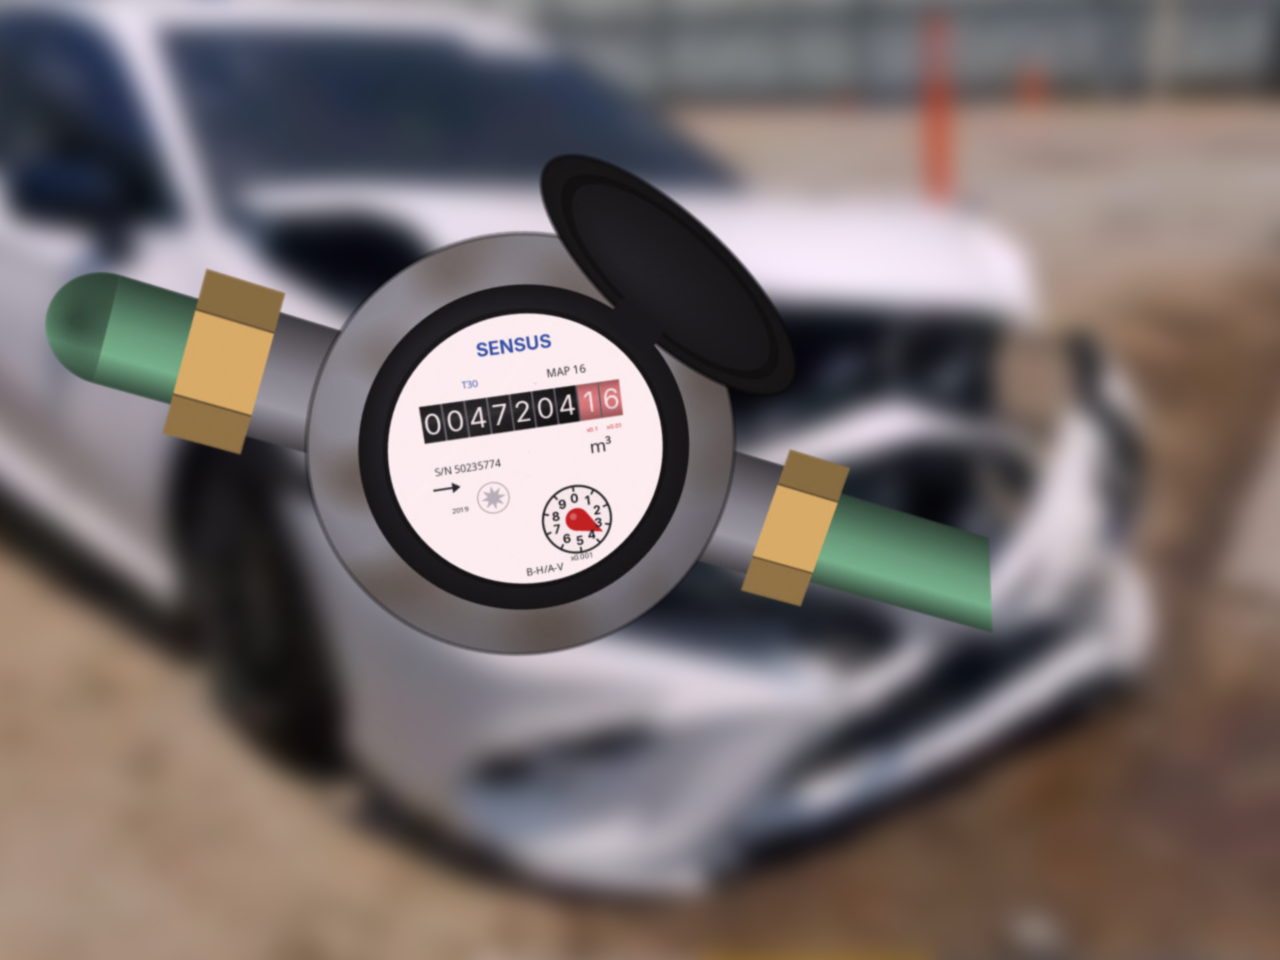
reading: 47204.163 m³
